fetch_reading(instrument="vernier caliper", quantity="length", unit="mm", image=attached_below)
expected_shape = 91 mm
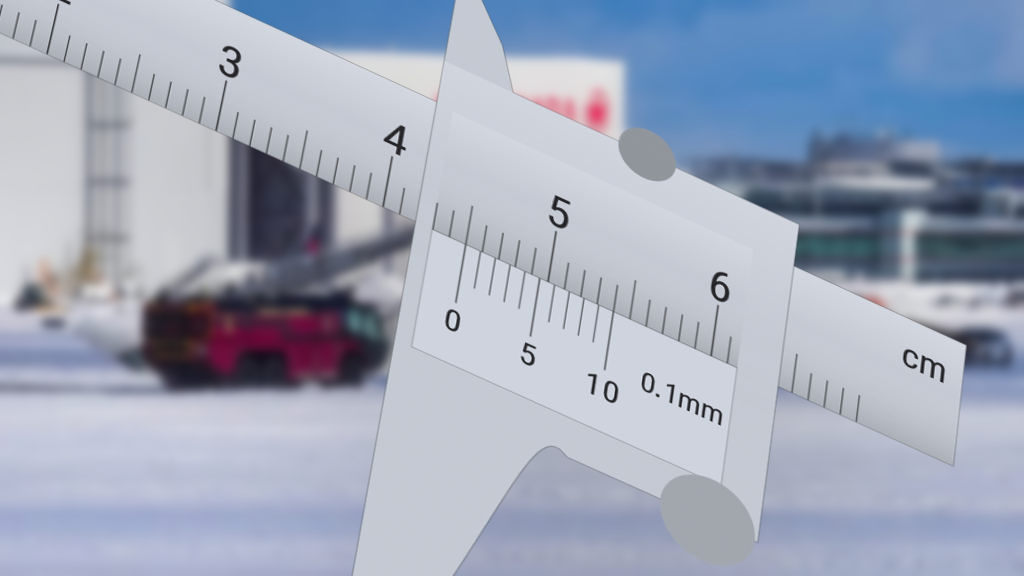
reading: 45.0 mm
